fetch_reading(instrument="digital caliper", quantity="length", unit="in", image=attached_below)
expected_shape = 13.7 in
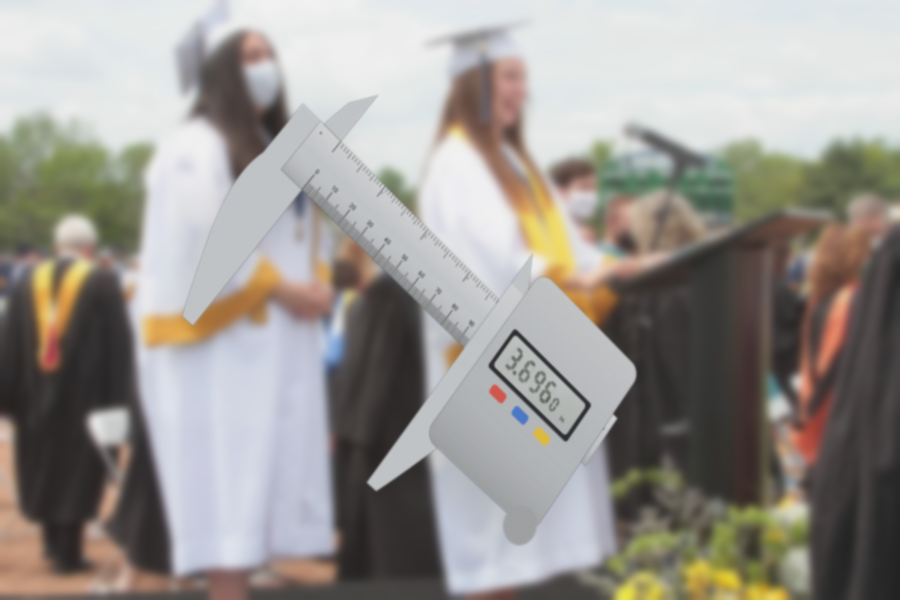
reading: 3.6960 in
